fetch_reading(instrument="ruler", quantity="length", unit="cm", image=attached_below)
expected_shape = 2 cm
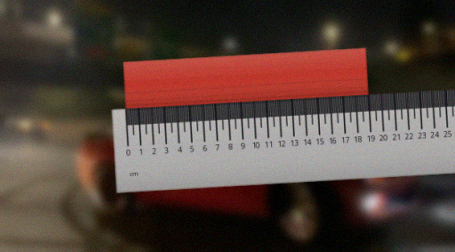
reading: 19 cm
